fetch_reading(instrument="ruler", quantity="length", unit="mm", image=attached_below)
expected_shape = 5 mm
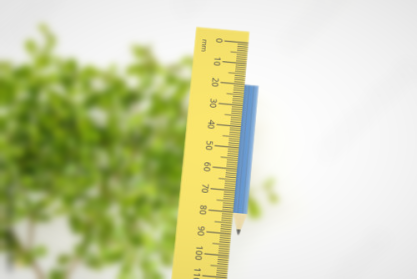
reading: 70 mm
